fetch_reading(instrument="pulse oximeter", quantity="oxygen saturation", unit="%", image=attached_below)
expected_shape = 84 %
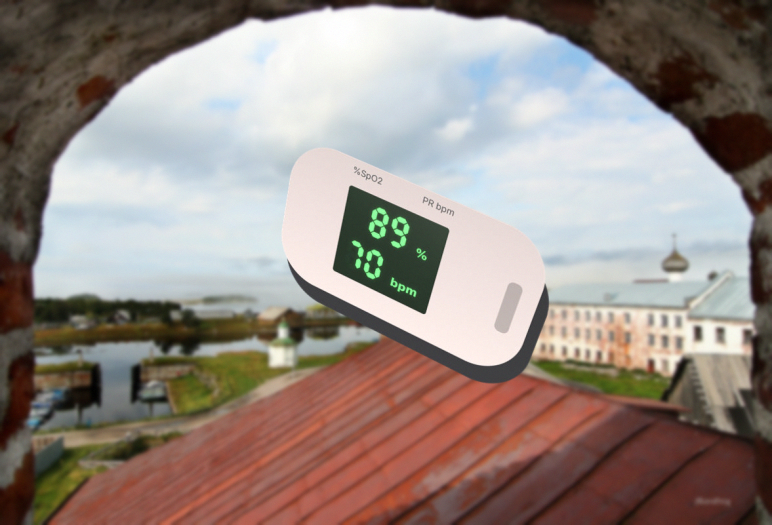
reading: 89 %
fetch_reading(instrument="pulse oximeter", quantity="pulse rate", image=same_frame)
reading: 70 bpm
